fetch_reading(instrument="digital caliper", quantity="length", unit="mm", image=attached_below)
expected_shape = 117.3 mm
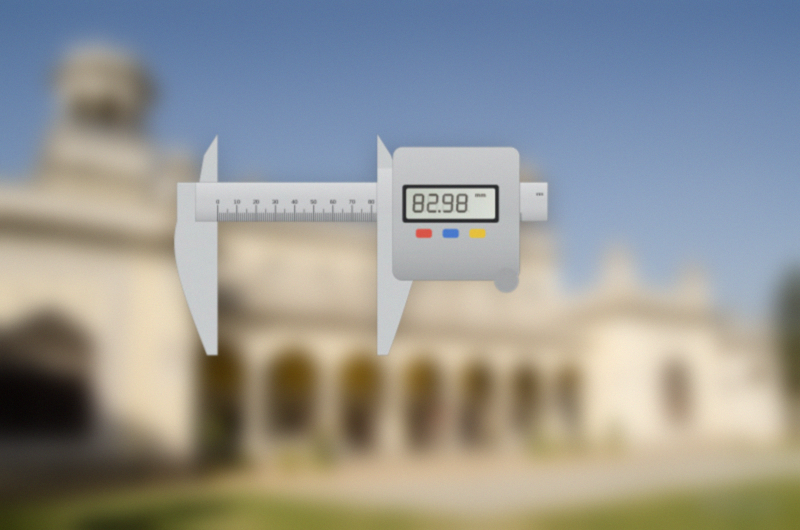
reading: 82.98 mm
